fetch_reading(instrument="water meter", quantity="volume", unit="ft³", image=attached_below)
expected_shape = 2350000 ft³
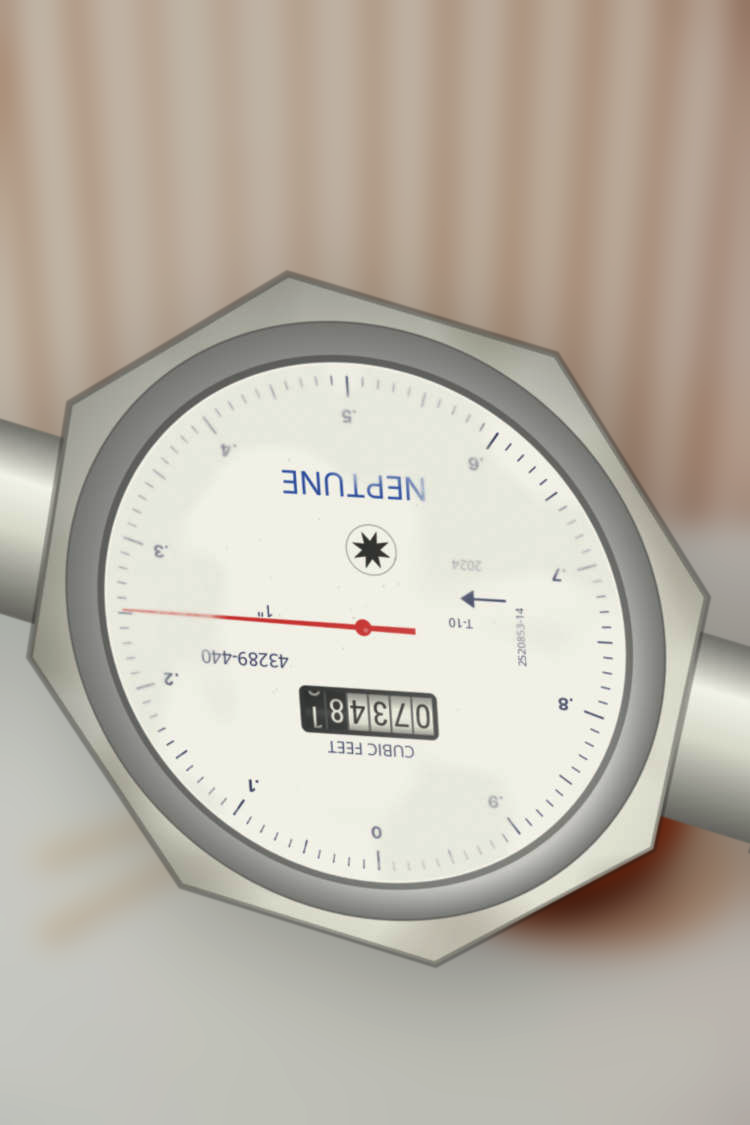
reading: 73481.25 ft³
